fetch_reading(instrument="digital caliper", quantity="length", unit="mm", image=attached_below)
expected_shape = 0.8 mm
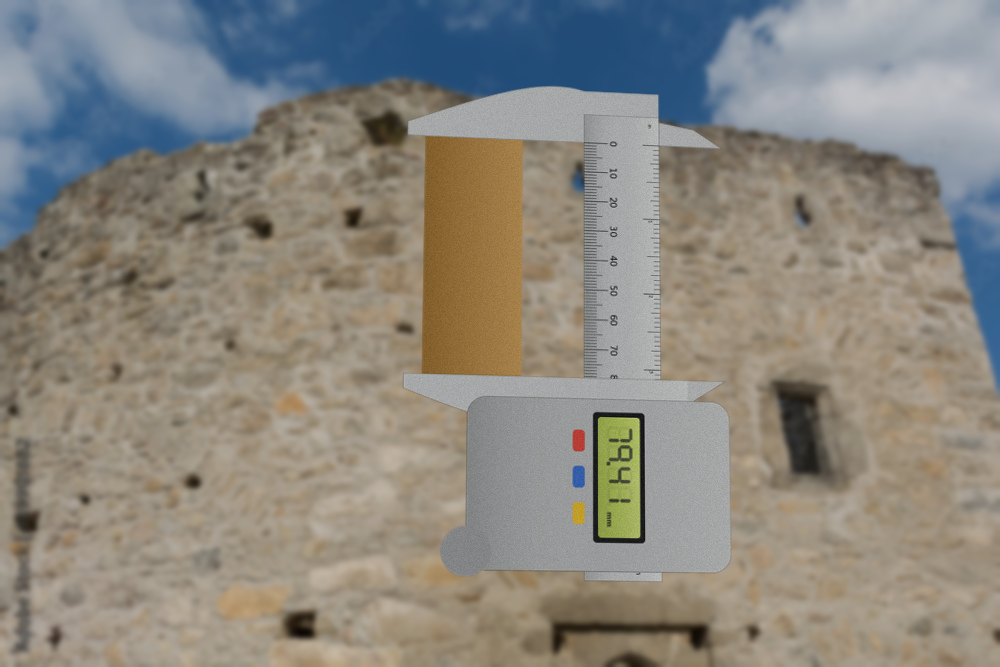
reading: 79.41 mm
